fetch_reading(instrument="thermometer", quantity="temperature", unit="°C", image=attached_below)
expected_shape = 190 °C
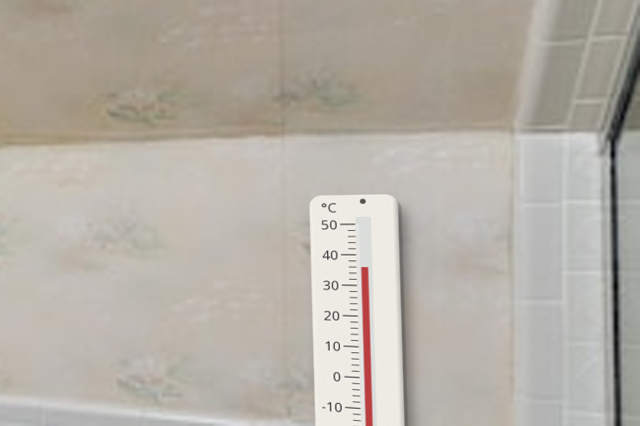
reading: 36 °C
